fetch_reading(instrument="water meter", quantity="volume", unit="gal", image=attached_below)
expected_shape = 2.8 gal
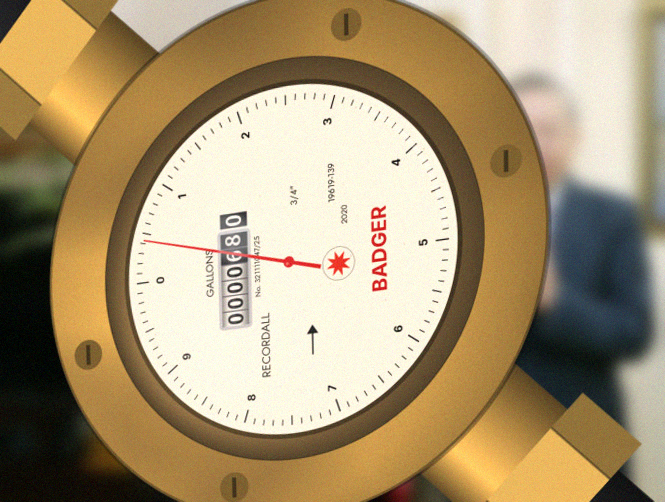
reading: 680.4 gal
